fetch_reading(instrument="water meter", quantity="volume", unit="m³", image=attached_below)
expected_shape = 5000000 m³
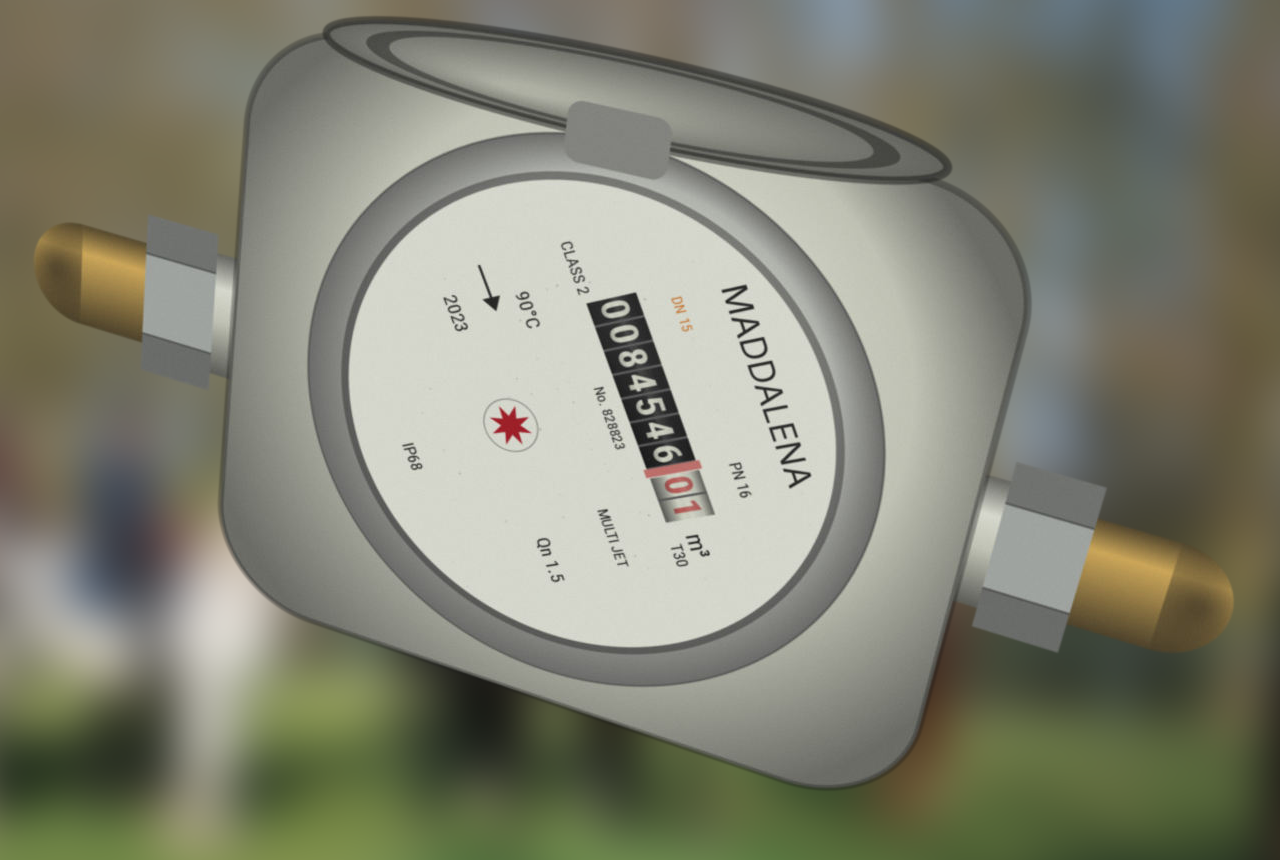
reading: 84546.01 m³
